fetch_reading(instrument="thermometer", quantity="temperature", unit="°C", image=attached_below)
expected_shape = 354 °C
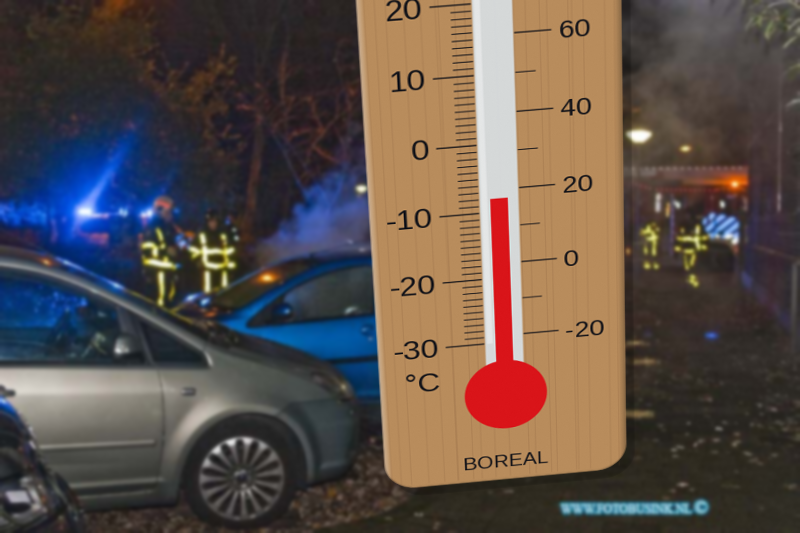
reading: -8 °C
